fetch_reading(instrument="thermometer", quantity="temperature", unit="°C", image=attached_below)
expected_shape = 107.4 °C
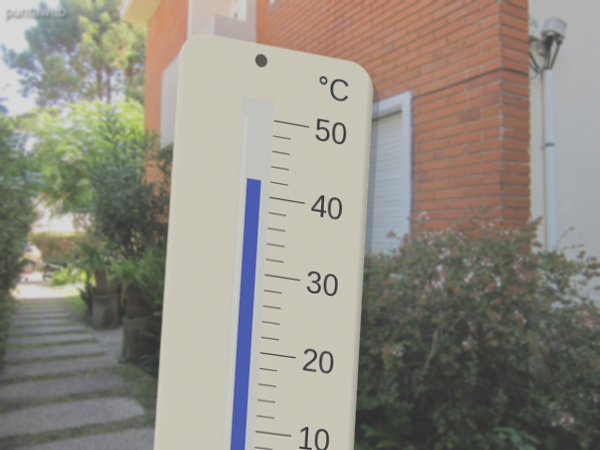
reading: 42 °C
